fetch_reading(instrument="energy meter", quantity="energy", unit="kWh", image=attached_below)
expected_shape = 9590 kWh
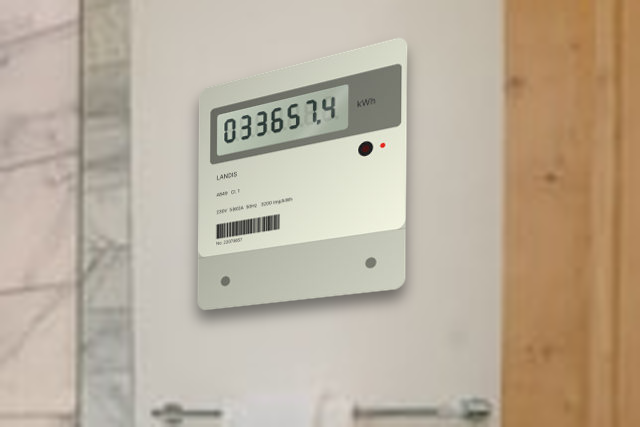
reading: 33657.4 kWh
